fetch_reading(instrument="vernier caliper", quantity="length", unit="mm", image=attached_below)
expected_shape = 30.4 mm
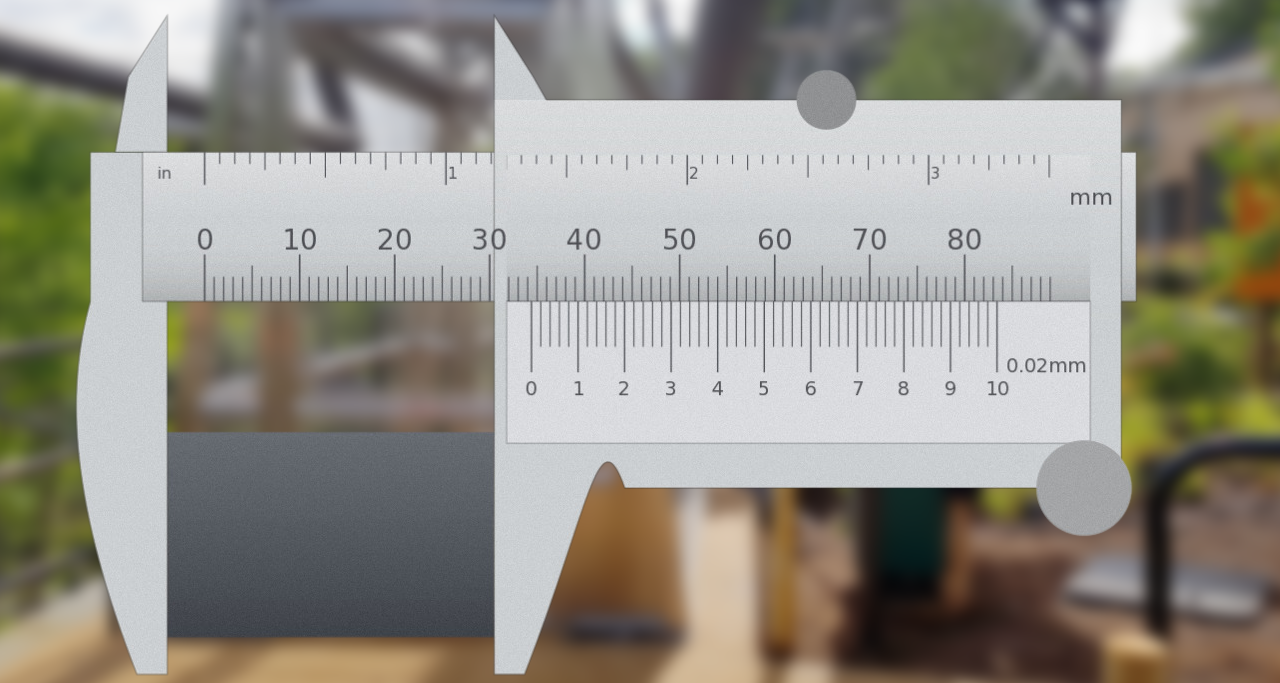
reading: 34.4 mm
